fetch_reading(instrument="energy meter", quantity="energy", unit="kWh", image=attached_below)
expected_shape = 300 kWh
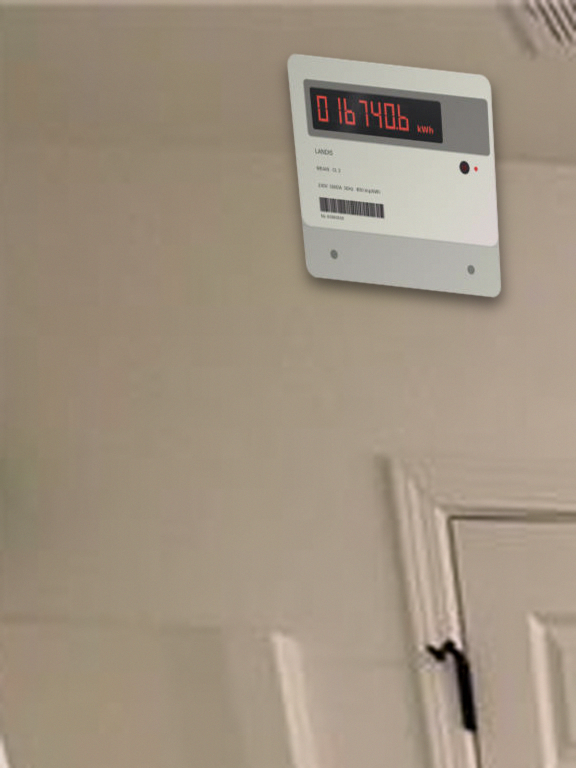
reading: 16740.6 kWh
